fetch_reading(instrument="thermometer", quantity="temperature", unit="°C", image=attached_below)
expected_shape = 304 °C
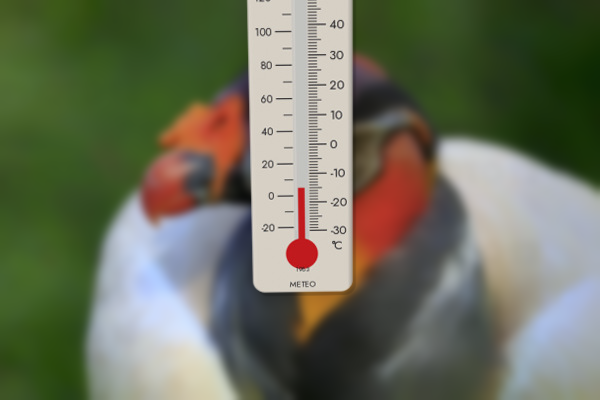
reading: -15 °C
